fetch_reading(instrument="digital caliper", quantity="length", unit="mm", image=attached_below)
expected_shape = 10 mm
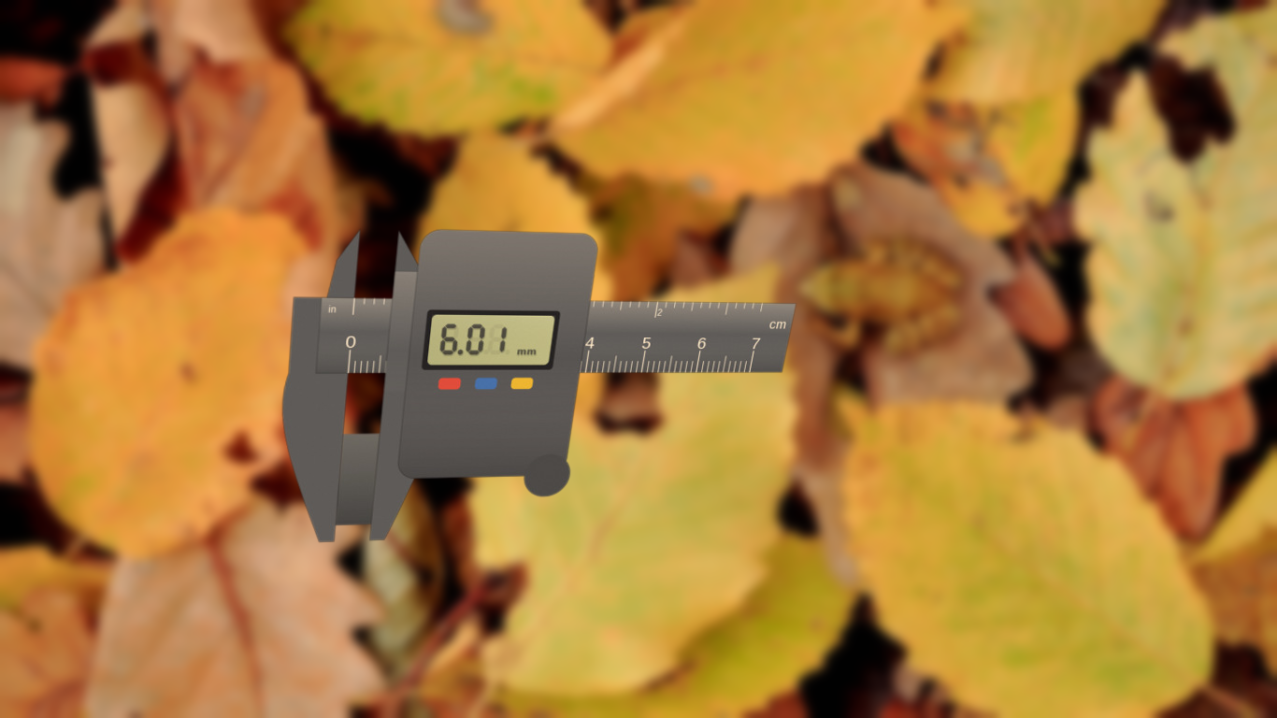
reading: 6.01 mm
